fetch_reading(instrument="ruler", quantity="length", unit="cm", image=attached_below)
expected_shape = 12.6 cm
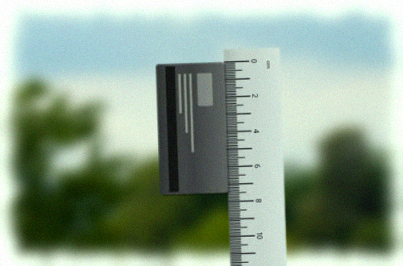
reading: 7.5 cm
